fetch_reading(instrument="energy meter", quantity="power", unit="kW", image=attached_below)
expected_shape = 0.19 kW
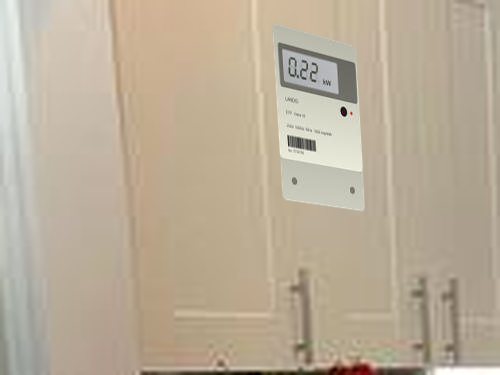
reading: 0.22 kW
